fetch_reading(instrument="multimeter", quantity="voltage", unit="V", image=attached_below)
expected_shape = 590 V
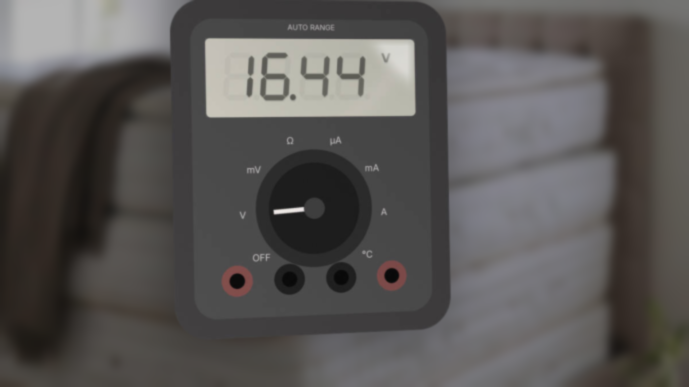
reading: 16.44 V
